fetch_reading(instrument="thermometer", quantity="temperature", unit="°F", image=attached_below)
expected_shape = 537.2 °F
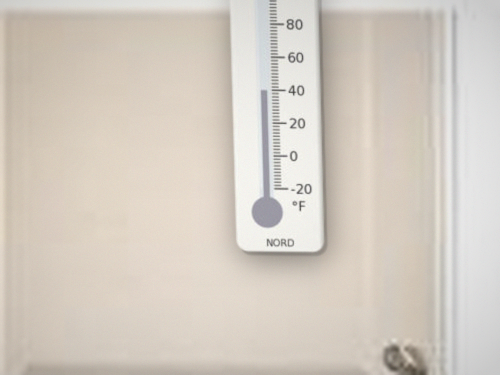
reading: 40 °F
